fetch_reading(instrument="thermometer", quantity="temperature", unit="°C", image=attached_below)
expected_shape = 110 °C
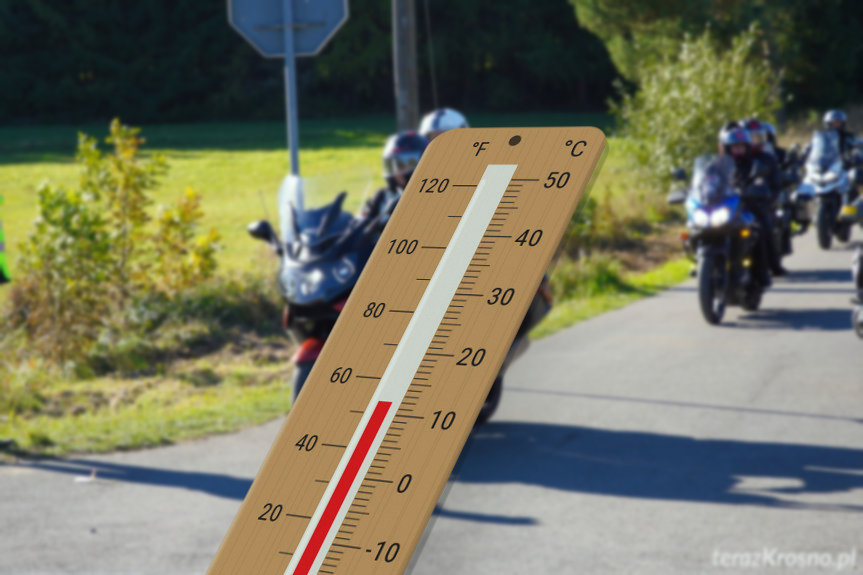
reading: 12 °C
